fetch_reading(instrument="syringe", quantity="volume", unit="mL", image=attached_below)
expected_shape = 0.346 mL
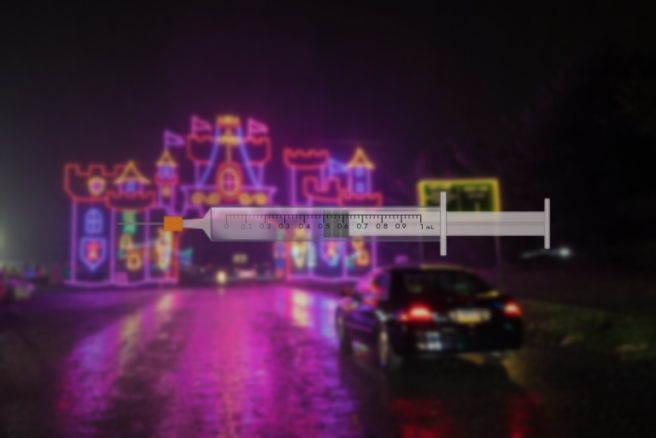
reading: 0.5 mL
